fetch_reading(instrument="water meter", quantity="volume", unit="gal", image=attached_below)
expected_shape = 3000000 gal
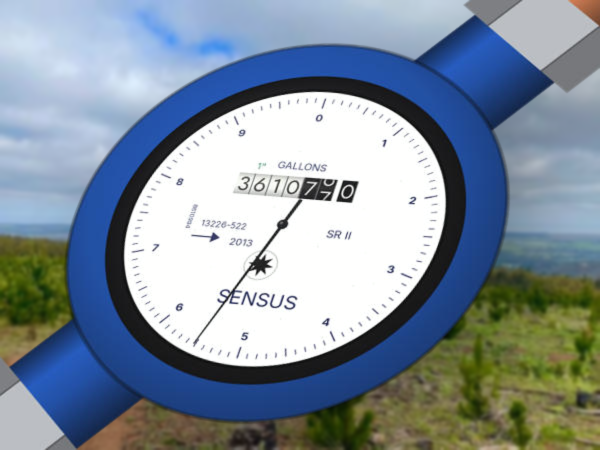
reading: 3610765.5 gal
